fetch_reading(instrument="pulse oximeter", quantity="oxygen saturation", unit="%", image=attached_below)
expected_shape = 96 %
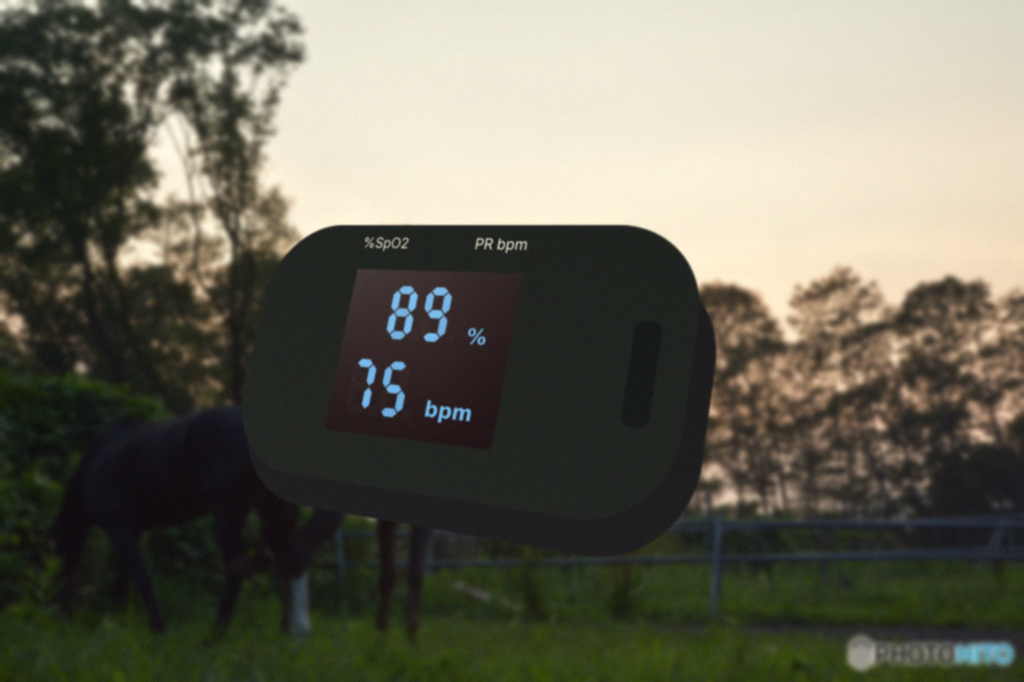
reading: 89 %
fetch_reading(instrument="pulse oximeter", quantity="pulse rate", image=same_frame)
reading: 75 bpm
